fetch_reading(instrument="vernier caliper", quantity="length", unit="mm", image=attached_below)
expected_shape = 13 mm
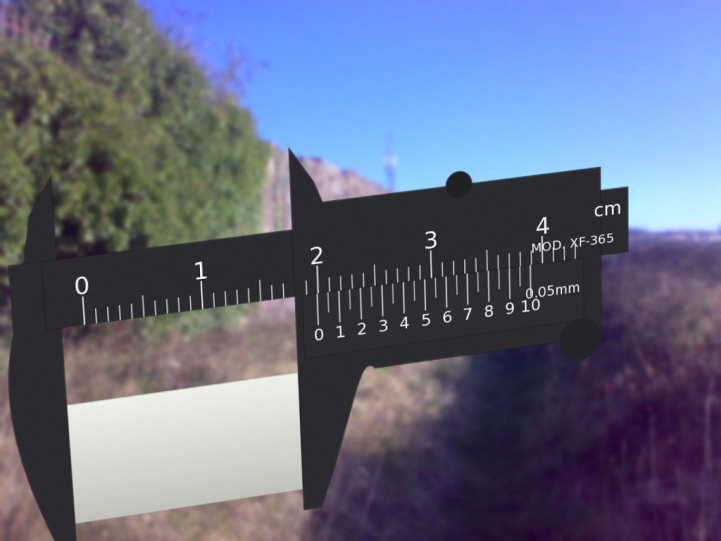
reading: 19.9 mm
